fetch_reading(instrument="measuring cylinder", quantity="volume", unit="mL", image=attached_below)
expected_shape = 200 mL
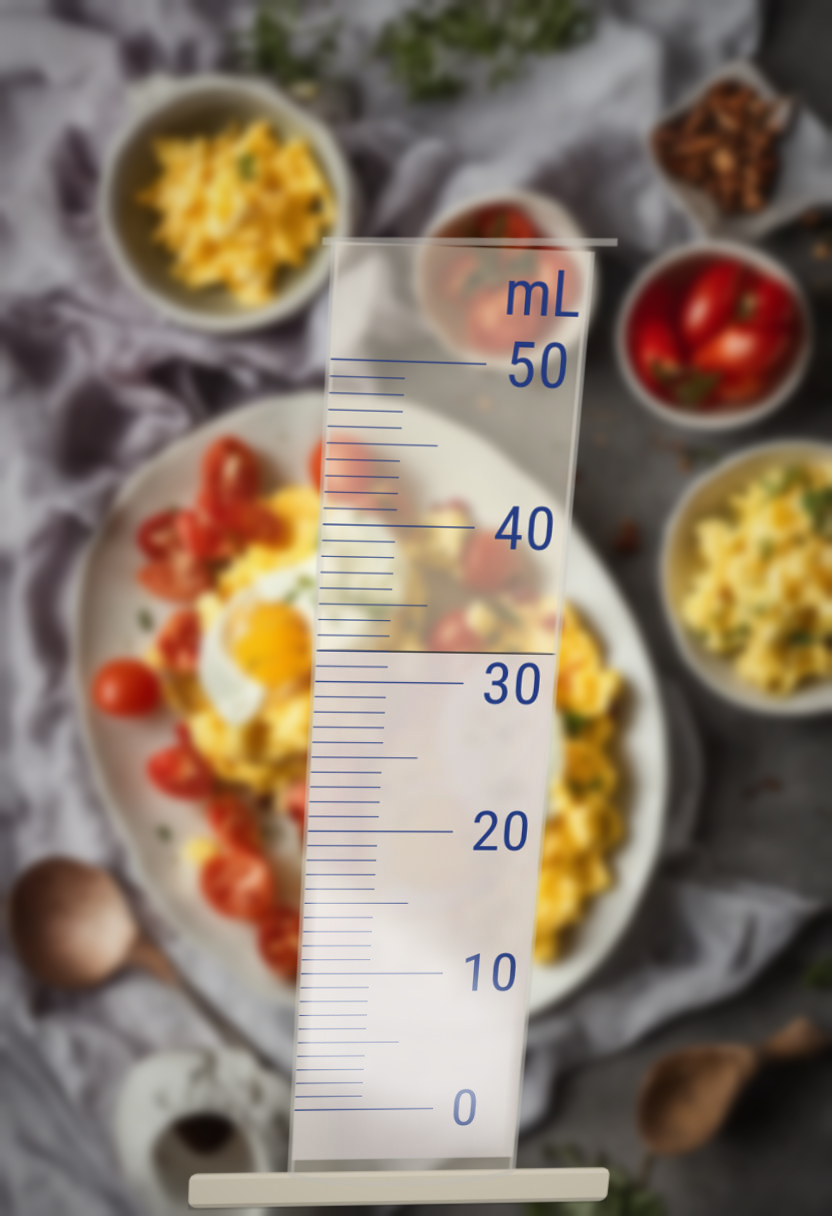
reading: 32 mL
